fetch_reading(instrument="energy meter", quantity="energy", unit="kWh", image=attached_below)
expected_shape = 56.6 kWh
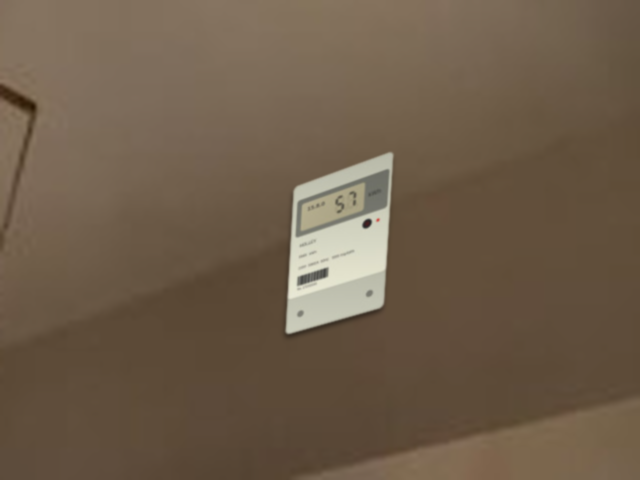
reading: 57 kWh
